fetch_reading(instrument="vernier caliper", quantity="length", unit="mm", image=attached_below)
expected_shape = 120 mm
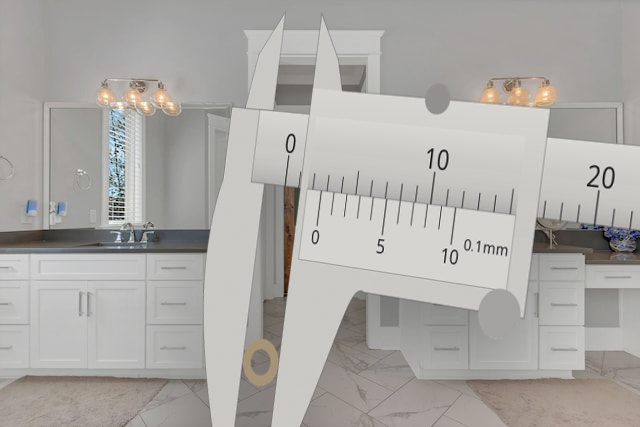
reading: 2.6 mm
